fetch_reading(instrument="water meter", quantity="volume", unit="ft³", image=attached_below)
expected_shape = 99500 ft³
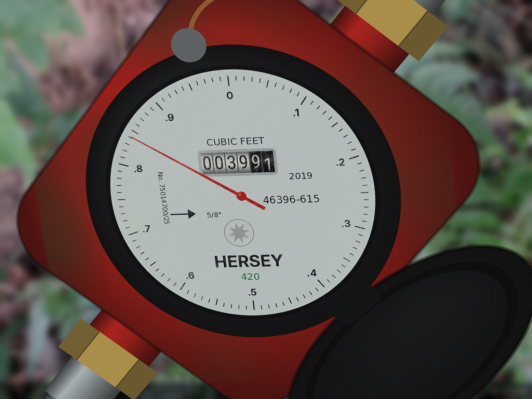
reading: 3990.84 ft³
